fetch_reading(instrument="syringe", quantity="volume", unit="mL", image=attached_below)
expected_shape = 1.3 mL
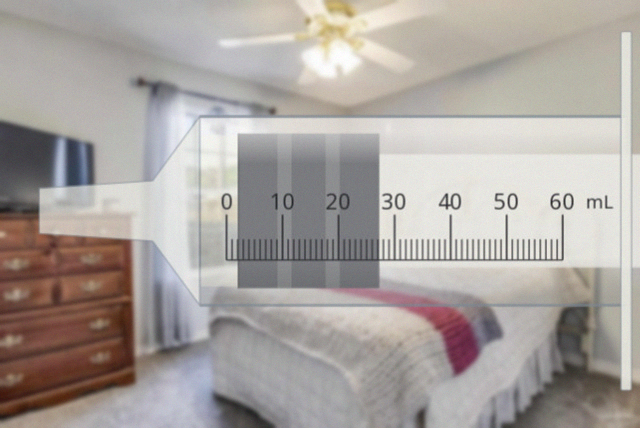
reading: 2 mL
